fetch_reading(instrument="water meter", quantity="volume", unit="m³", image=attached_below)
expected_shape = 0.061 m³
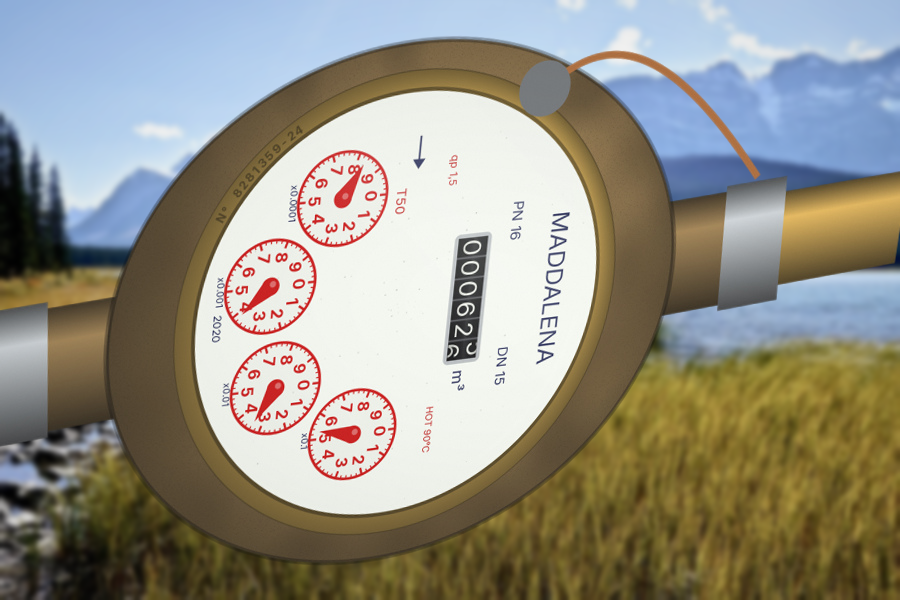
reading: 625.5338 m³
